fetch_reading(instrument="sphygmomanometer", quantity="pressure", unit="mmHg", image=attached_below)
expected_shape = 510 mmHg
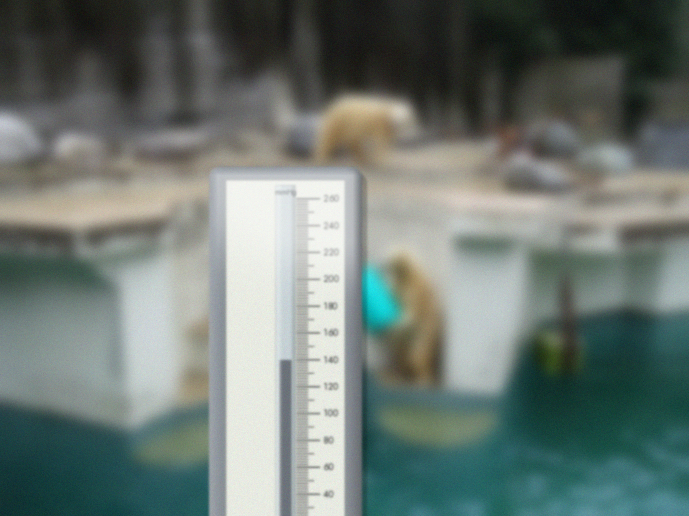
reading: 140 mmHg
